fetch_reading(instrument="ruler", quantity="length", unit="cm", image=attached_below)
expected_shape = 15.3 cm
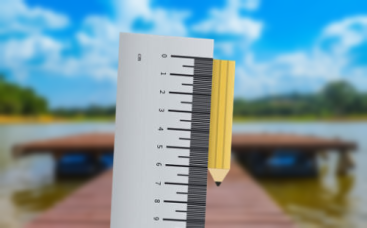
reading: 7 cm
